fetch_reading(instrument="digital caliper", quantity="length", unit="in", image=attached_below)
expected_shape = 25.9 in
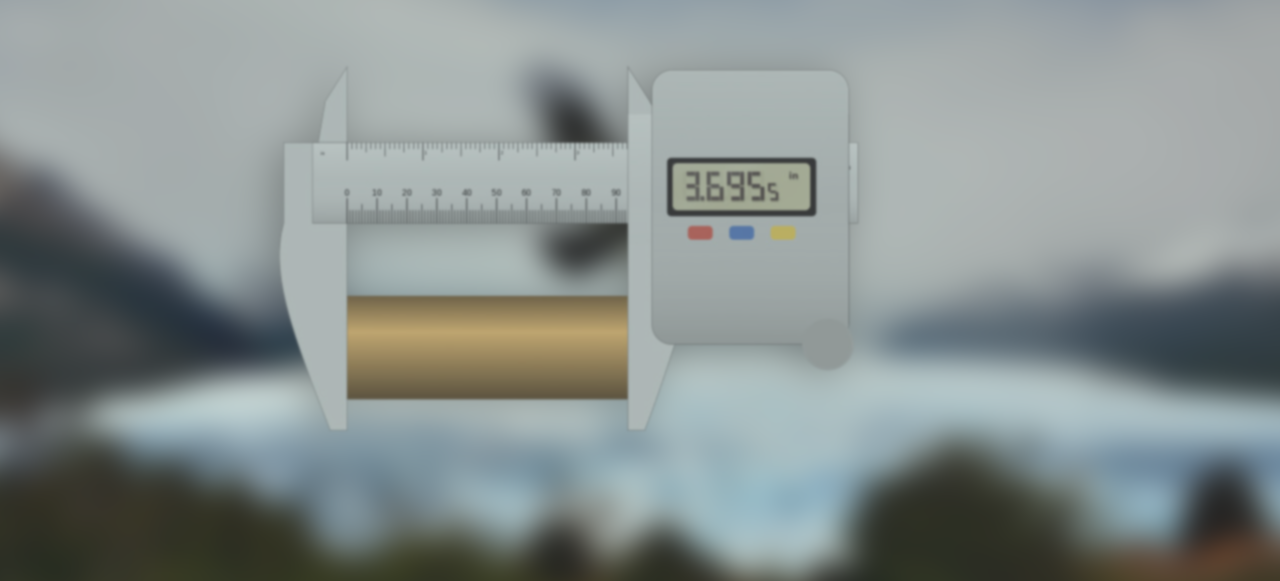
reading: 3.6955 in
